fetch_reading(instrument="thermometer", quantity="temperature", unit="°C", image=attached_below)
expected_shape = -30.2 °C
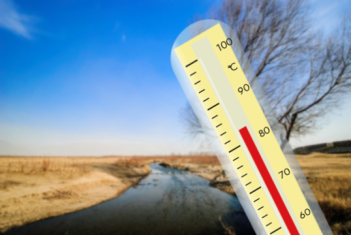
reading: 83 °C
